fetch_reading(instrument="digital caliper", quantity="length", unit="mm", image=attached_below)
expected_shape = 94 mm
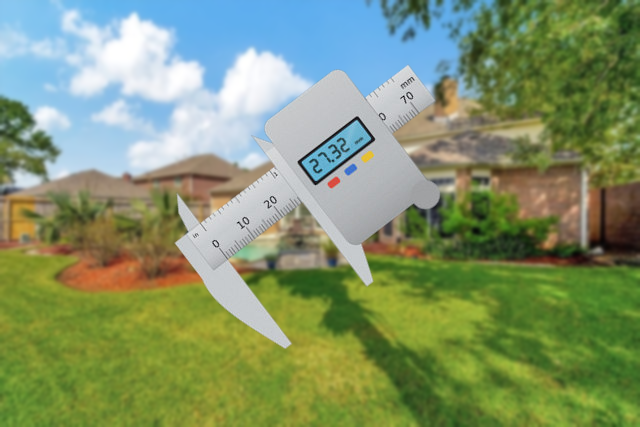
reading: 27.32 mm
